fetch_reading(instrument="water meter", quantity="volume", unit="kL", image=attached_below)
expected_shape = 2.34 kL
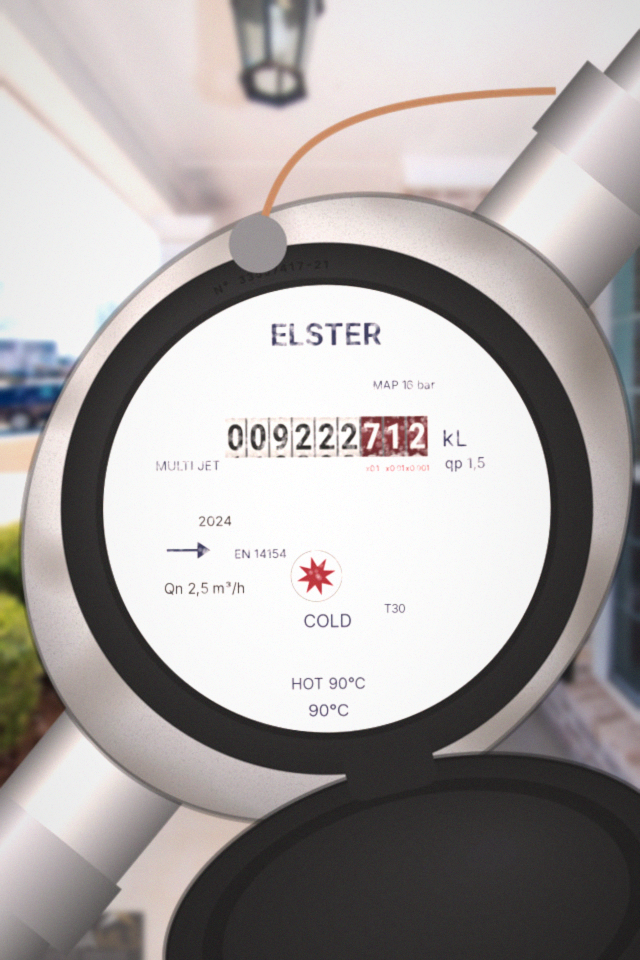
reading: 9222.712 kL
